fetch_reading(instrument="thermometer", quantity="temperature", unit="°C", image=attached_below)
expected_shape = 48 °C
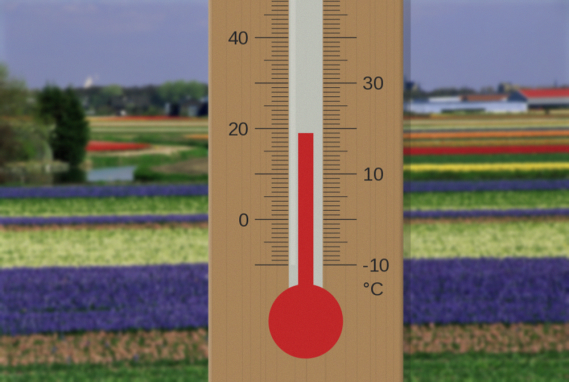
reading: 19 °C
